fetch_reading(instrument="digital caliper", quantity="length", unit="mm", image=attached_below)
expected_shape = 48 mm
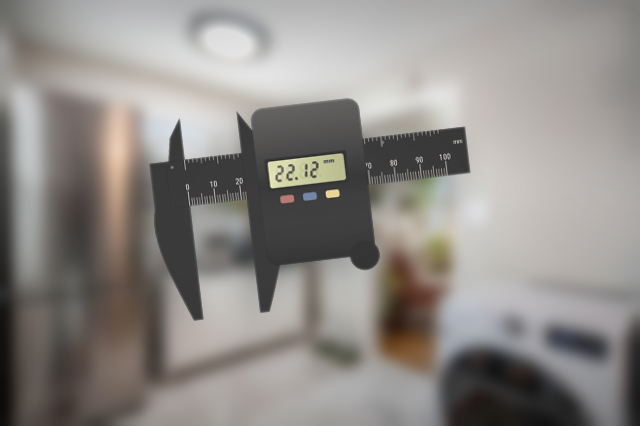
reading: 22.12 mm
